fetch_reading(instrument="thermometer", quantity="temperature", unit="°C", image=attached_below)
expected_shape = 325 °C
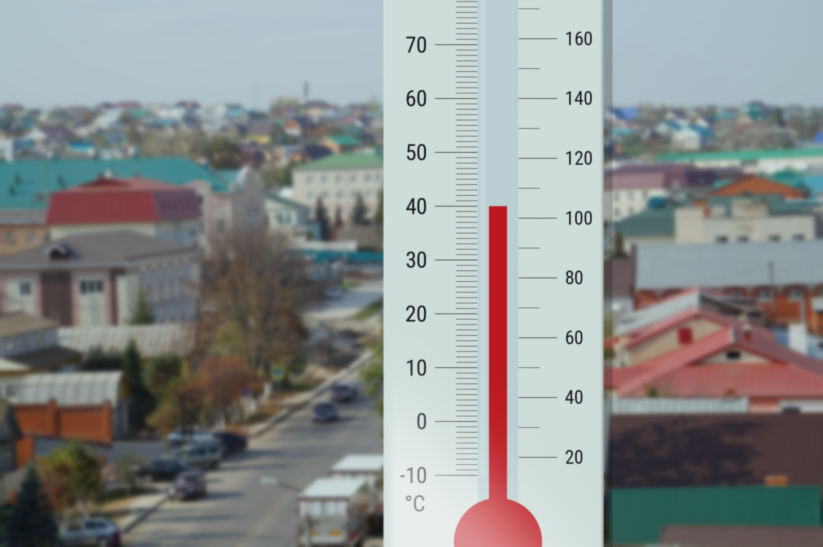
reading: 40 °C
